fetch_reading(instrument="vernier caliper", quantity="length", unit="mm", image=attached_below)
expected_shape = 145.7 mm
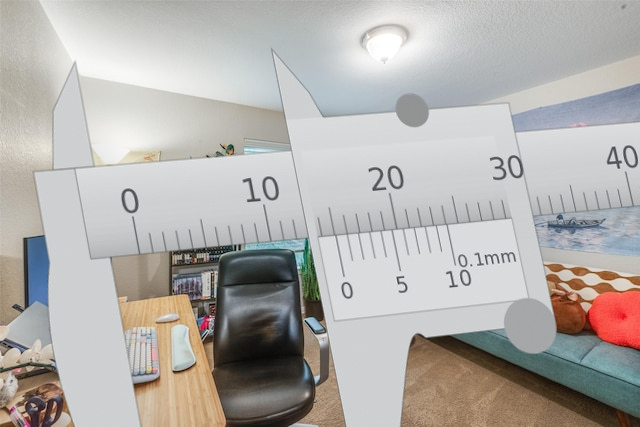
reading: 15.1 mm
